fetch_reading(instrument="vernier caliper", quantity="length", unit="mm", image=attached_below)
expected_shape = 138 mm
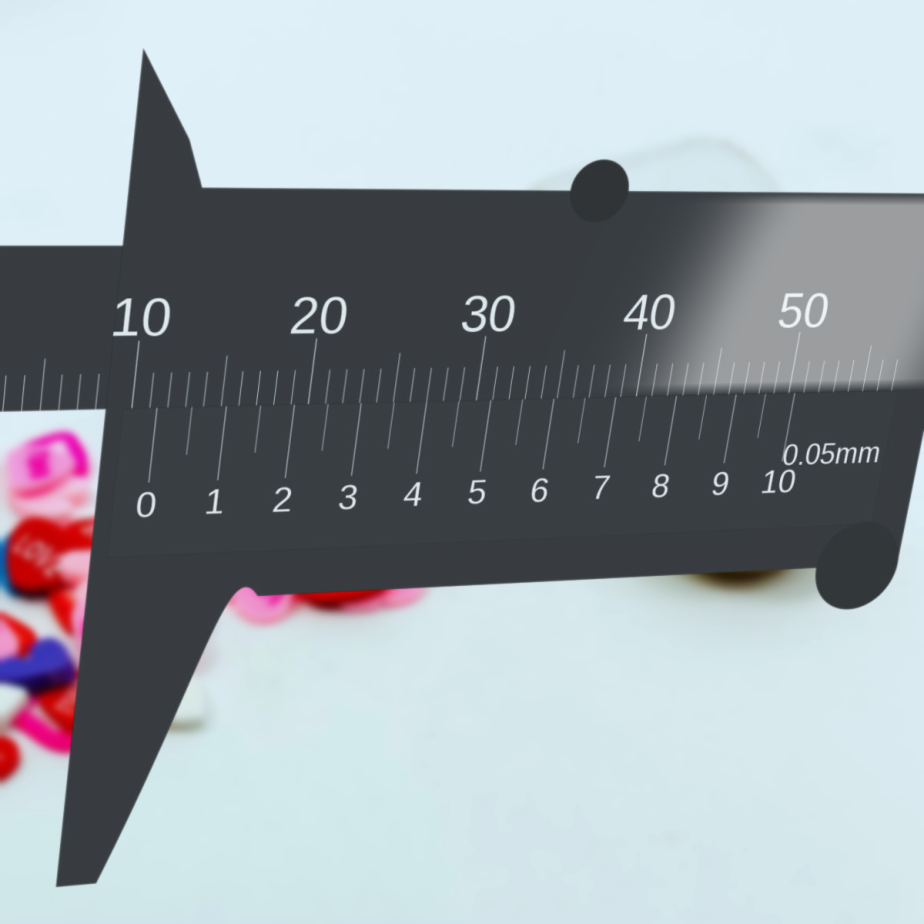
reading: 11.4 mm
